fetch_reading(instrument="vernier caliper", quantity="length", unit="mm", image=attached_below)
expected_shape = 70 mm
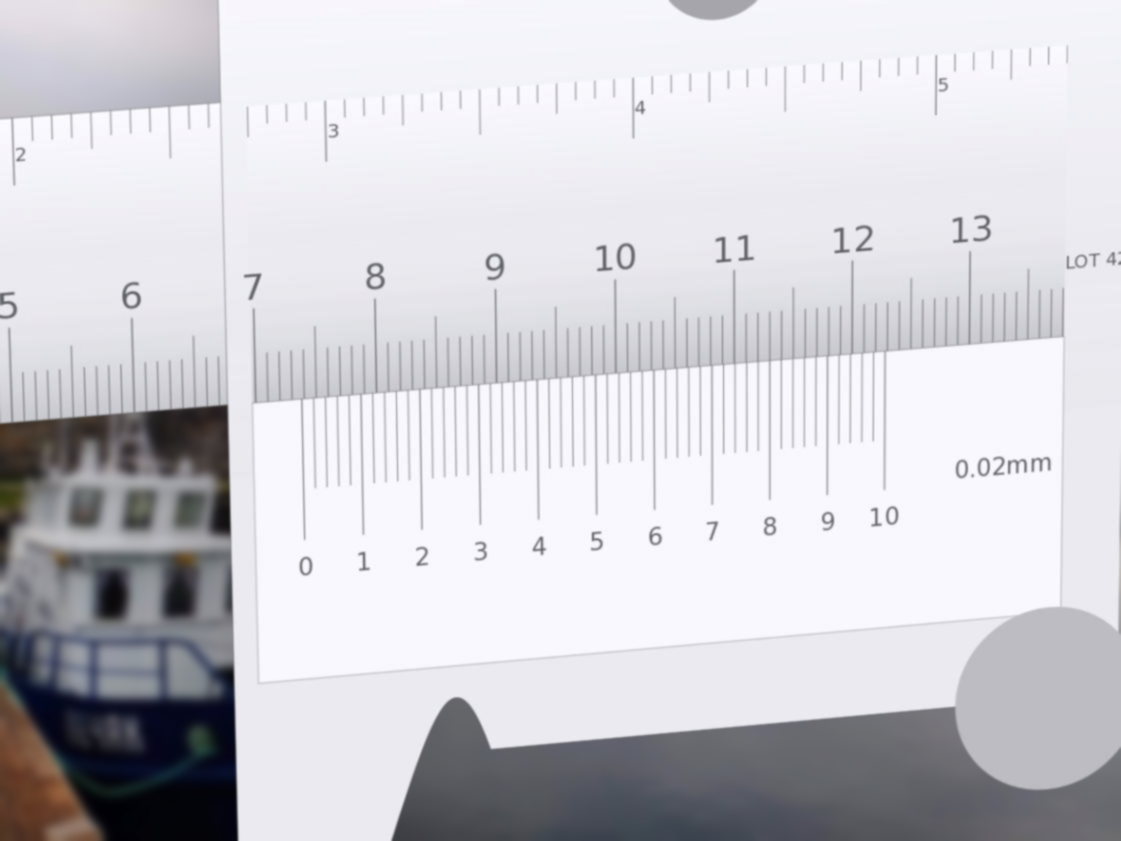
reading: 73.8 mm
